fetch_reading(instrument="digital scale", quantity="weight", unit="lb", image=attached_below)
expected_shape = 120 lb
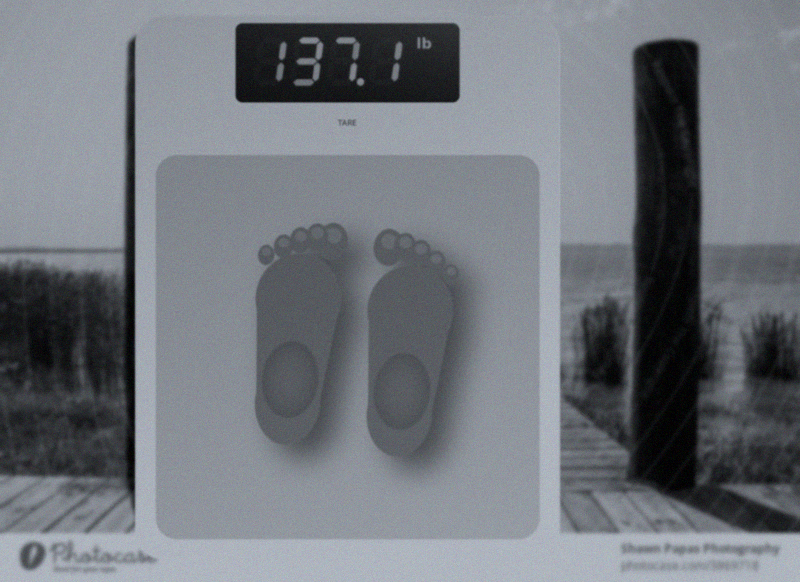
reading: 137.1 lb
